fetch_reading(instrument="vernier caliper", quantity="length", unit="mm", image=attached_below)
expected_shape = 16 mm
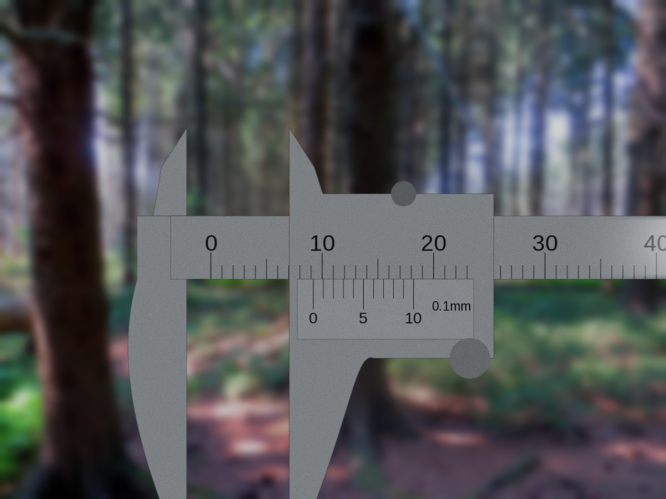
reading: 9.2 mm
